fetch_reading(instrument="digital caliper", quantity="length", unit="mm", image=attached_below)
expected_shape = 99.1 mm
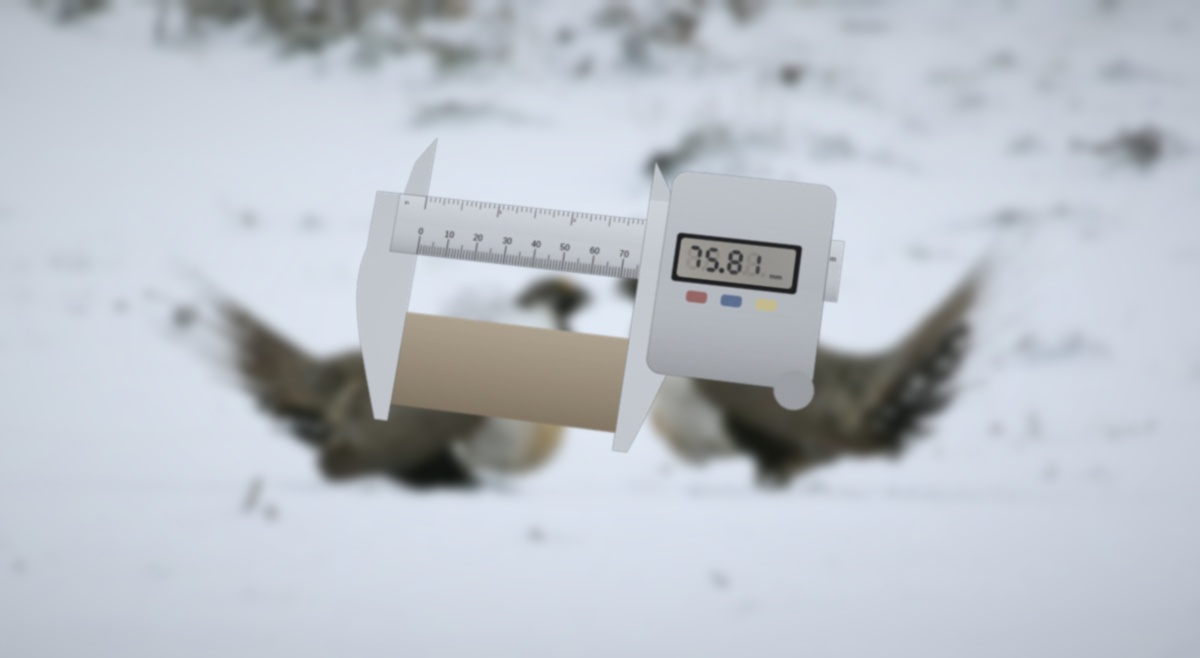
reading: 75.81 mm
